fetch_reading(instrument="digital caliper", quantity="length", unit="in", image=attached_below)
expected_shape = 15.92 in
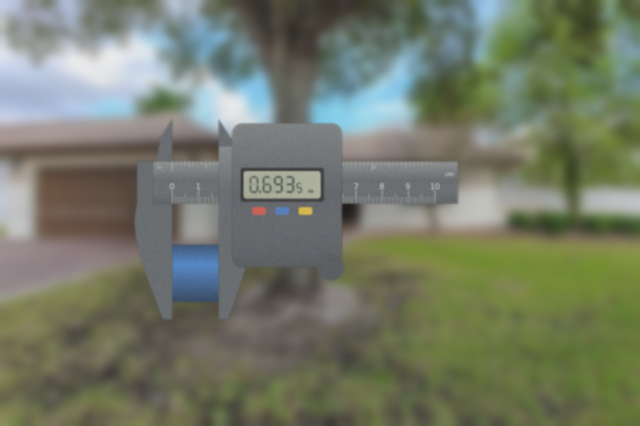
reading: 0.6935 in
